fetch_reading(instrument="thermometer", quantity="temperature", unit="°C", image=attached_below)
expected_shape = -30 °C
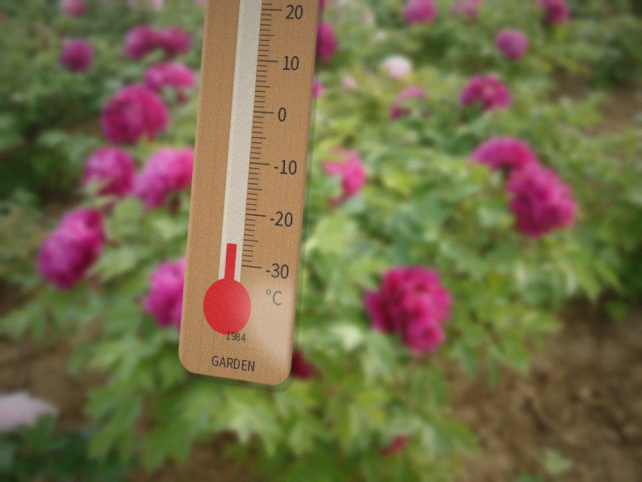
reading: -26 °C
